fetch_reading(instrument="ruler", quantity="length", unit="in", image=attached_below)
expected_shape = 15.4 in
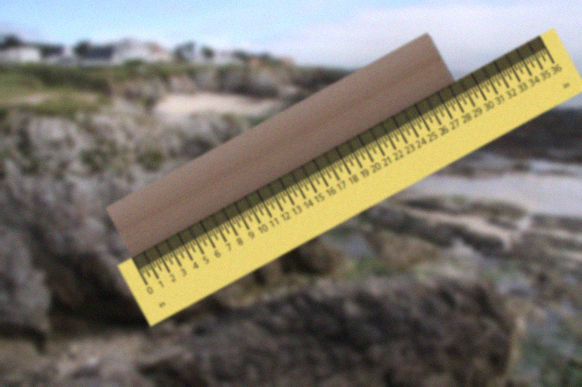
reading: 28.5 in
